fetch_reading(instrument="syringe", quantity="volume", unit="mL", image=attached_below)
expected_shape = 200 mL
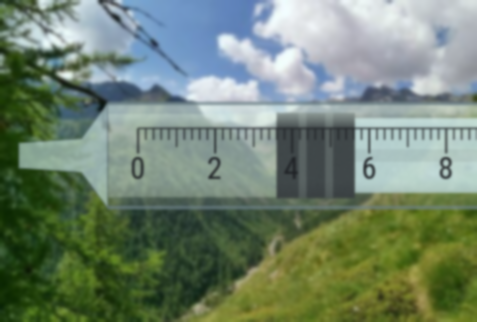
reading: 3.6 mL
